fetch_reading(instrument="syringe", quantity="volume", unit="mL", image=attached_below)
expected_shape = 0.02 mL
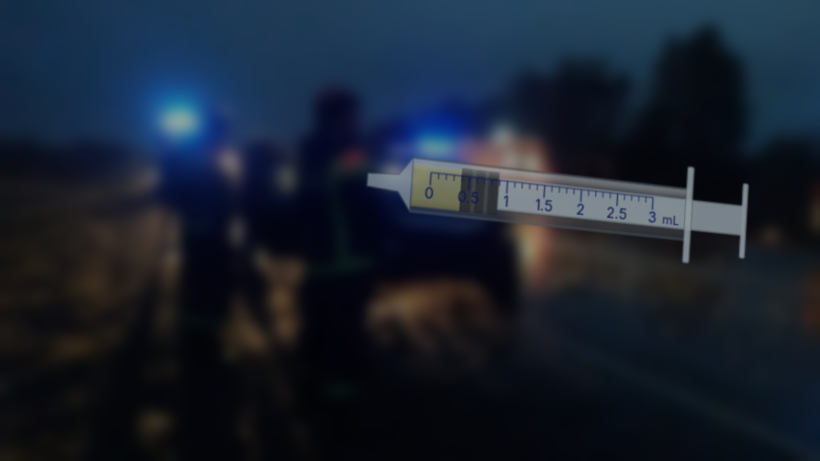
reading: 0.4 mL
